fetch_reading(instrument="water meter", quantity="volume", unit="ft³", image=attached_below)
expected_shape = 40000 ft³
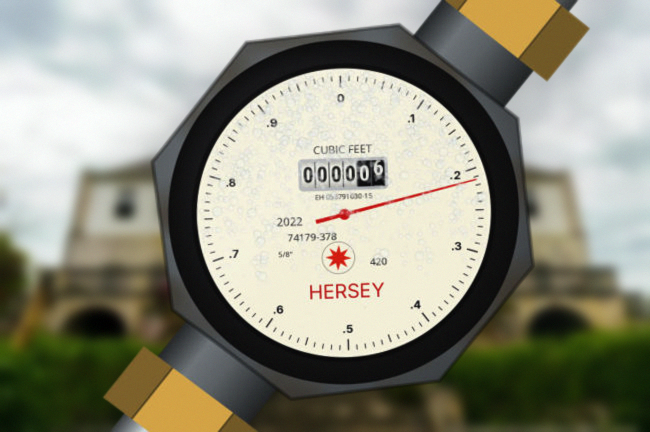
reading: 6.21 ft³
